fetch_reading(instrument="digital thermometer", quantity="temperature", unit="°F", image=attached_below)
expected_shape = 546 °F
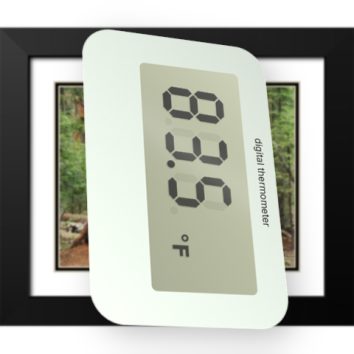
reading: 83.5 °F
